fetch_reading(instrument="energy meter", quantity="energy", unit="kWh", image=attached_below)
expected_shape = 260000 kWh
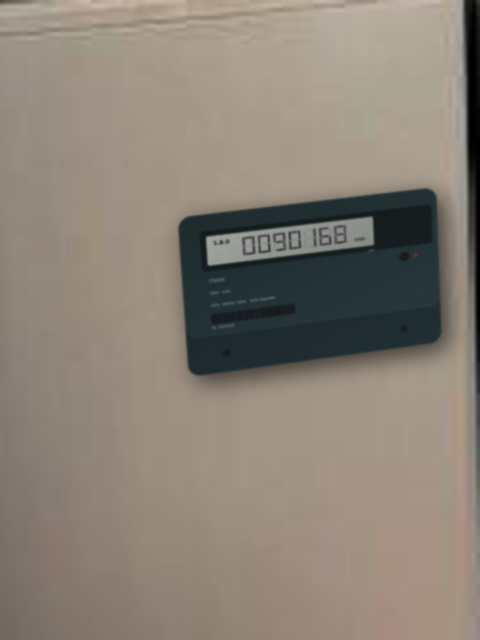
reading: 90168 kWh
